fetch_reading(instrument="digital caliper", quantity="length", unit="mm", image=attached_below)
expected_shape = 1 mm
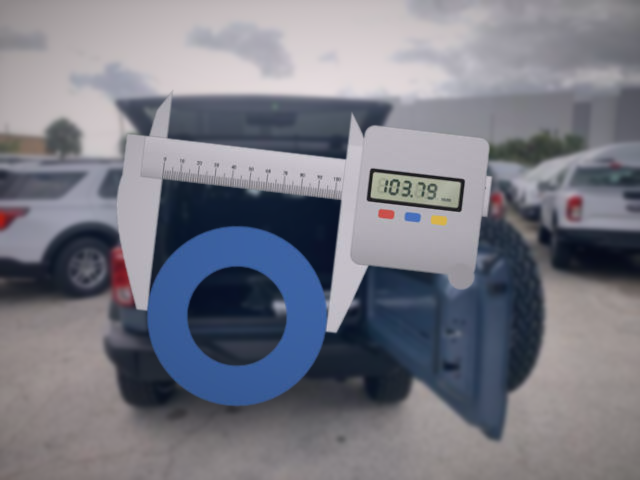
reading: 103.79 mm
